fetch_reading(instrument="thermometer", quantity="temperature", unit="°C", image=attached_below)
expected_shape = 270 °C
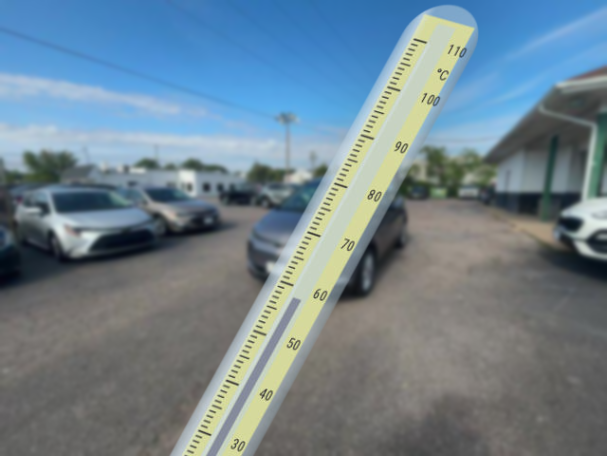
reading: 58 °C
